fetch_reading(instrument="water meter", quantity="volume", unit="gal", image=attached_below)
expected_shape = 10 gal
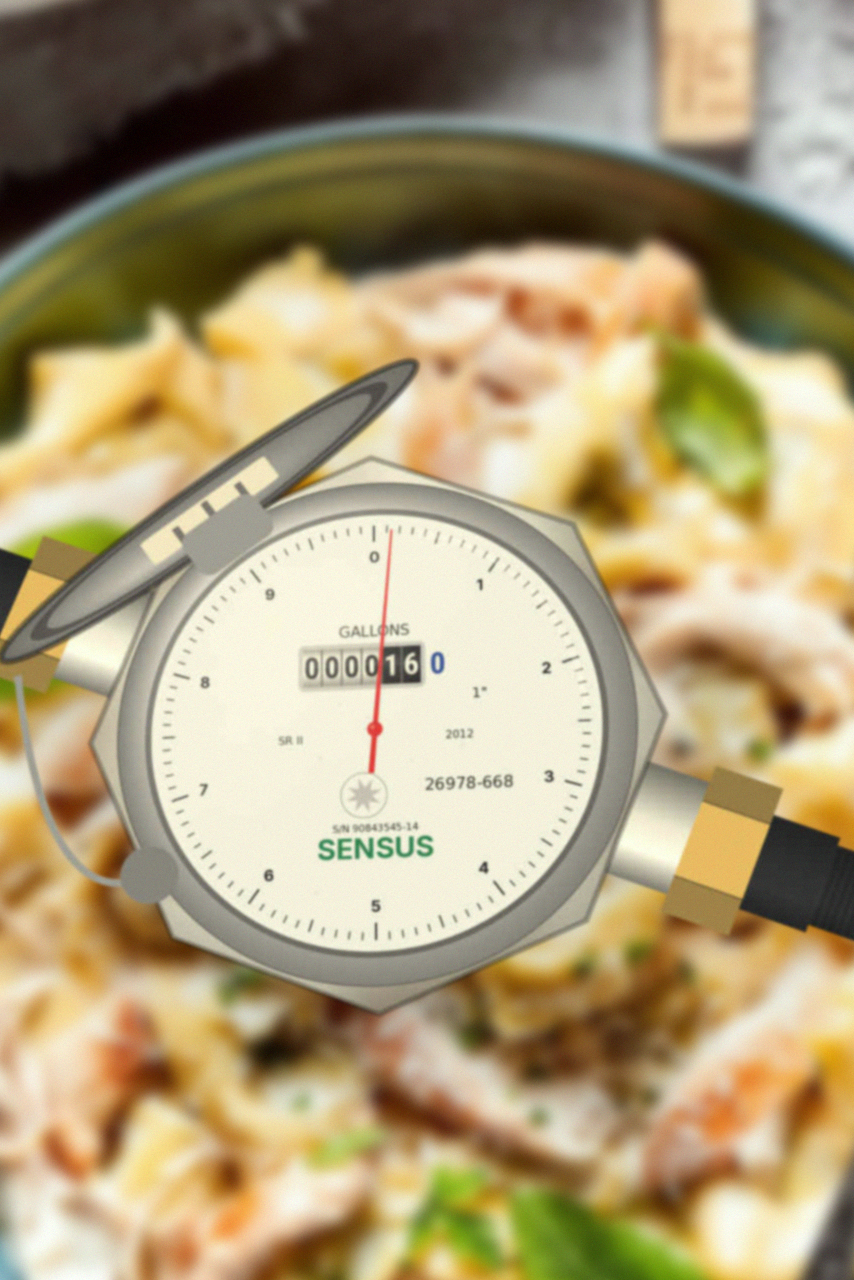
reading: 160.1 gal
